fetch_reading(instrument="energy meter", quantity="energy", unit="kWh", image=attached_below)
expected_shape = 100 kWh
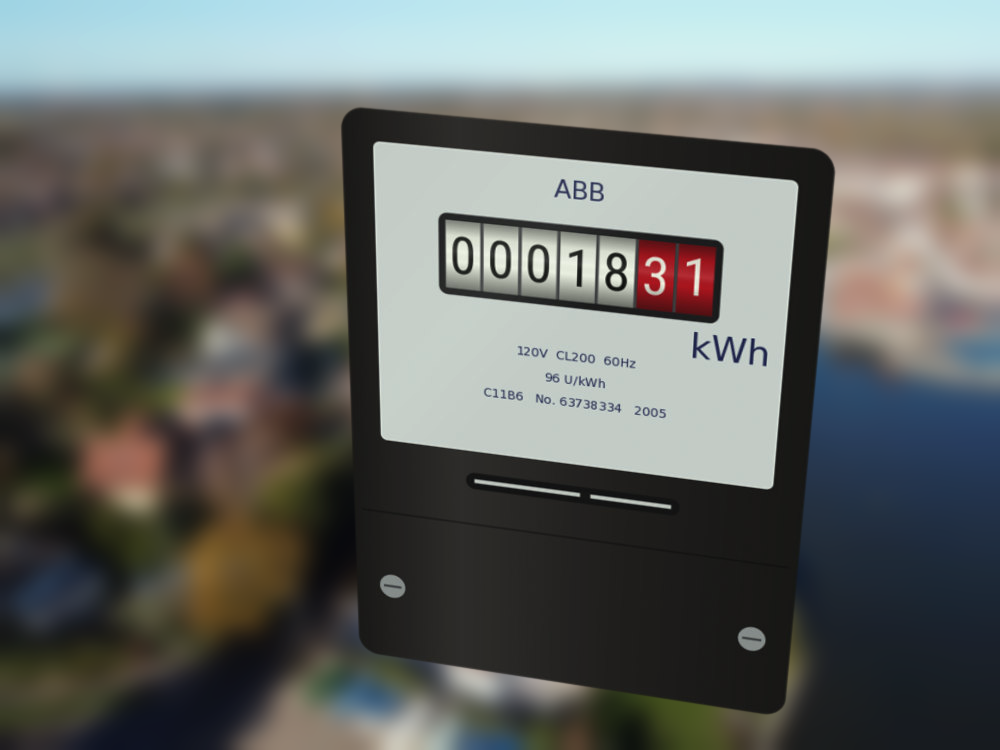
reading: 18.31 kWh
